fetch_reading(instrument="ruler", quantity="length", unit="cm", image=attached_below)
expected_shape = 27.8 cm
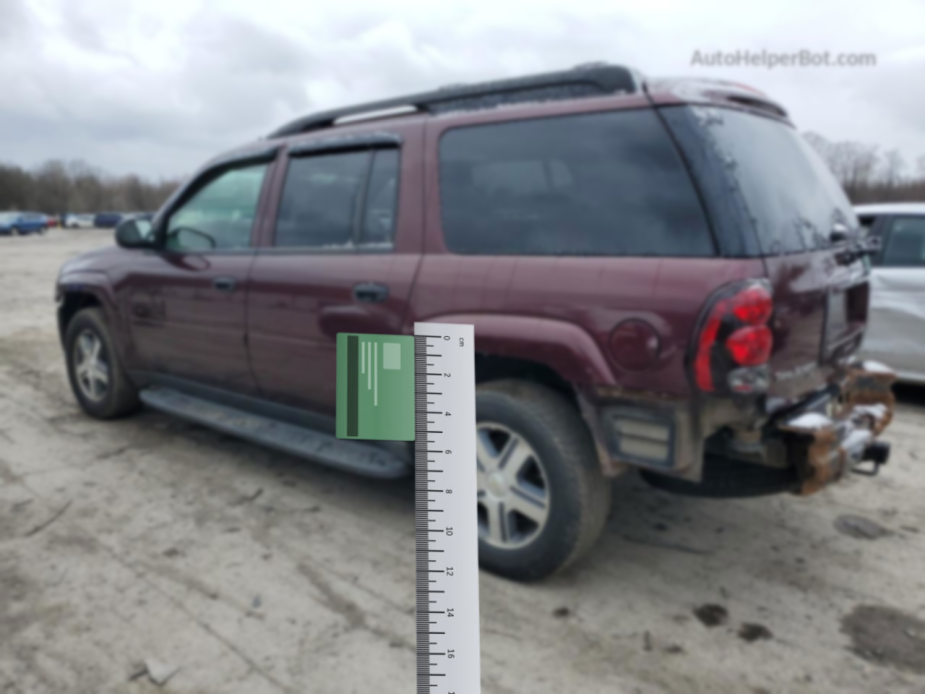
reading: 5.5 cm
